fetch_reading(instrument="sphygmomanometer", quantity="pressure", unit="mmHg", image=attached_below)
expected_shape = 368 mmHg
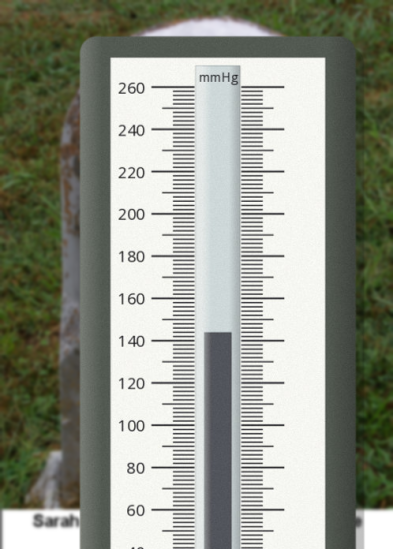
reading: 144 mmHg
